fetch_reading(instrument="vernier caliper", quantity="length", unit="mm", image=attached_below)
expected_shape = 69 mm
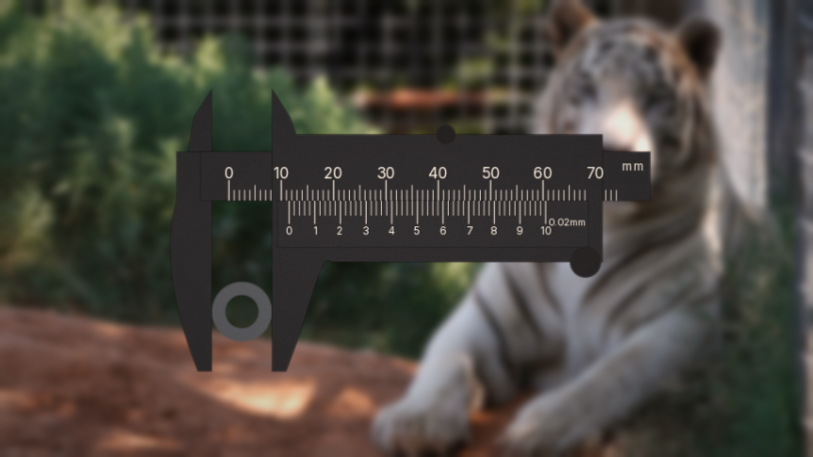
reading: 11.5 mm
